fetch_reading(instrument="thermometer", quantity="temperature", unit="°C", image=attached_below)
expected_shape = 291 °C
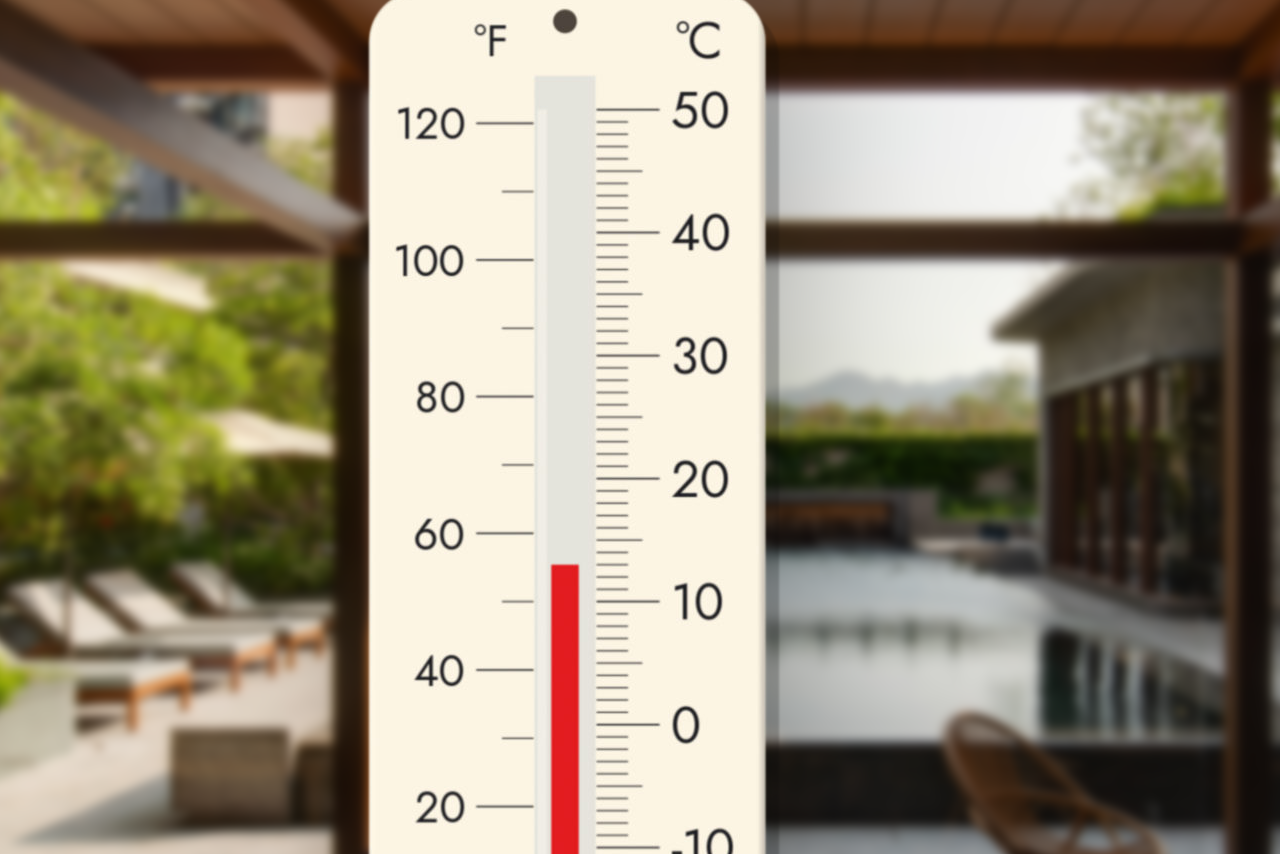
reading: 13 °C
